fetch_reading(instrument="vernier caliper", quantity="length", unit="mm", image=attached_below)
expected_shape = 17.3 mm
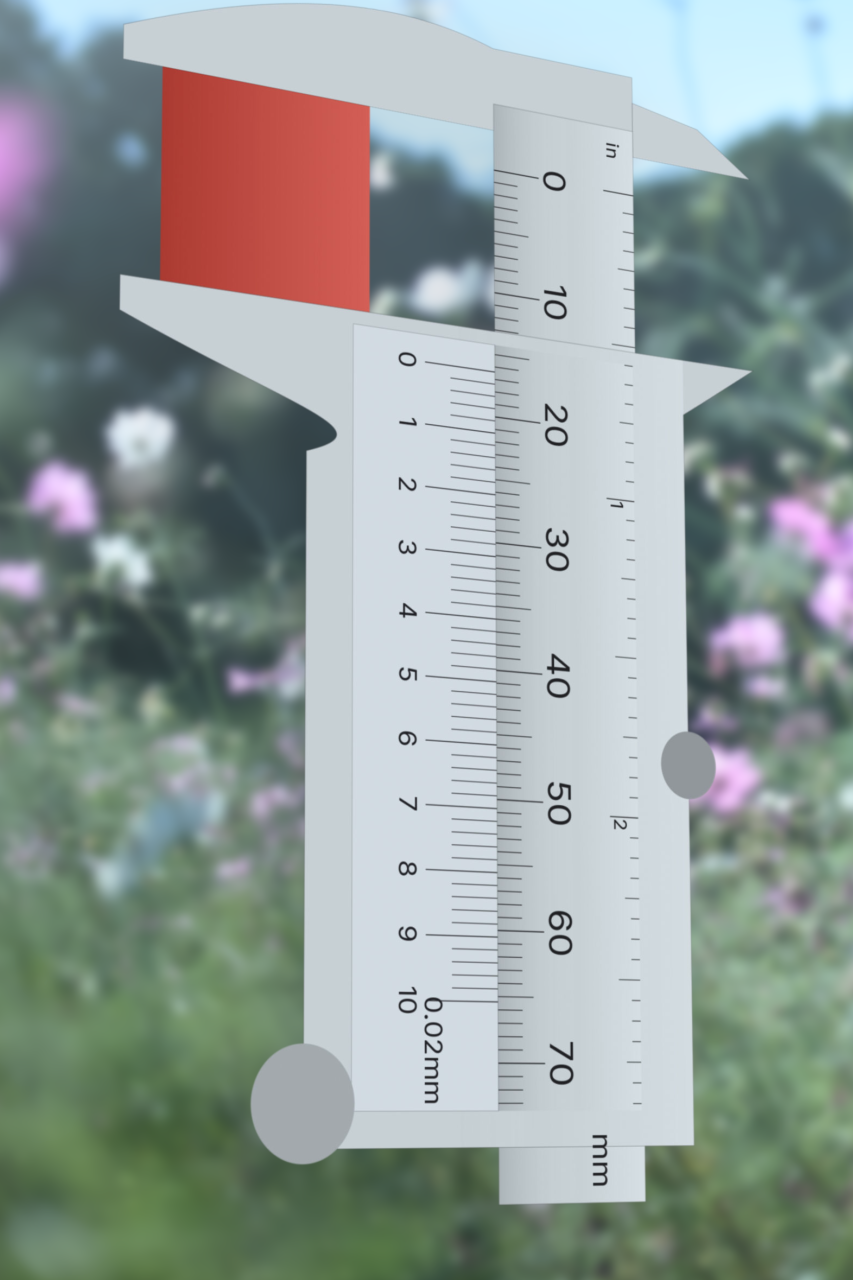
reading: 16.4 mm
